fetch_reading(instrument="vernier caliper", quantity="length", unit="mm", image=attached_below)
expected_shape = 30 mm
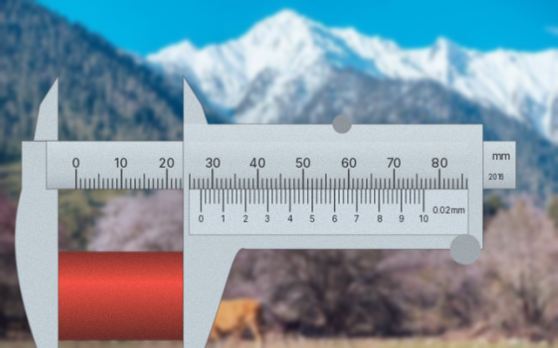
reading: 27.5 mm
